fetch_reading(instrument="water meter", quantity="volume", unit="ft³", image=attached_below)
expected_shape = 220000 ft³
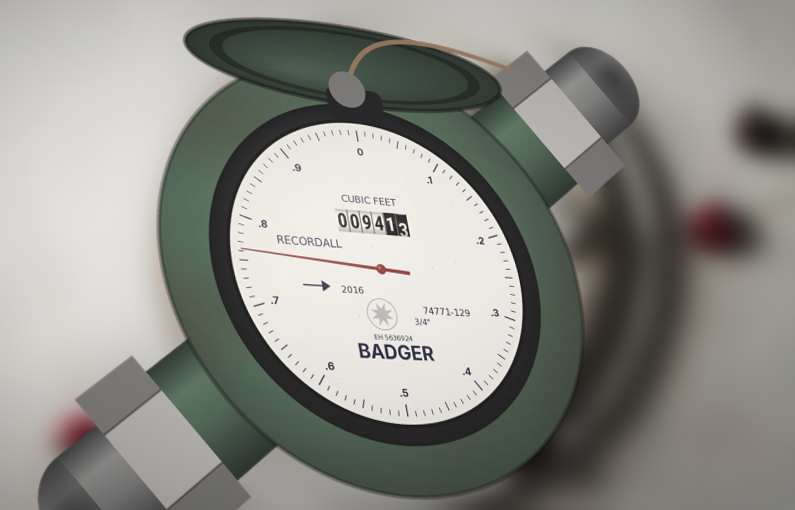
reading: 9412.76 ft³
